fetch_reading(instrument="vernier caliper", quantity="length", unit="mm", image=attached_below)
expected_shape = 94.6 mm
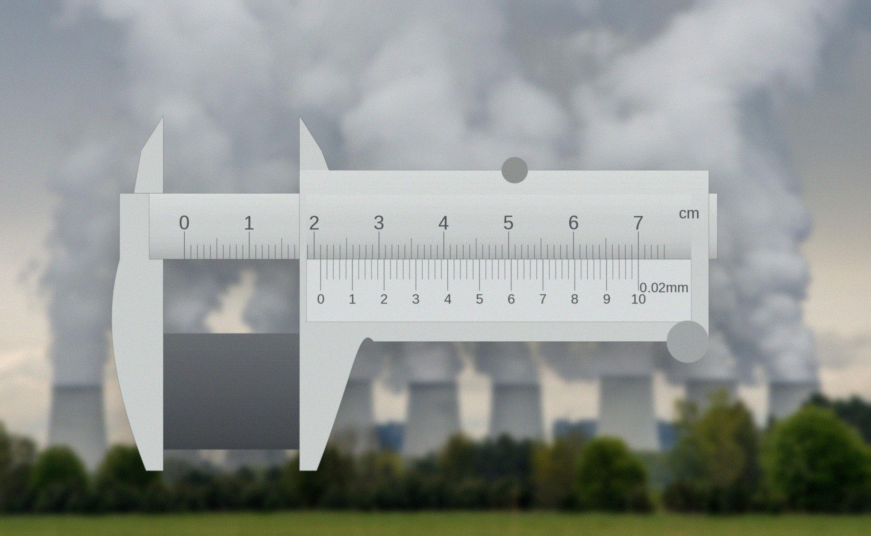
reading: 21.0 mm
